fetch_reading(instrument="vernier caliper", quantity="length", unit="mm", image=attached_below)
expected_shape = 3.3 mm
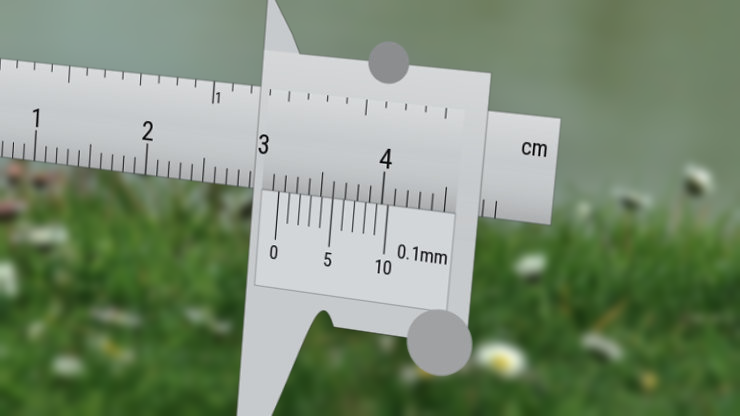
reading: 31.5 mm
